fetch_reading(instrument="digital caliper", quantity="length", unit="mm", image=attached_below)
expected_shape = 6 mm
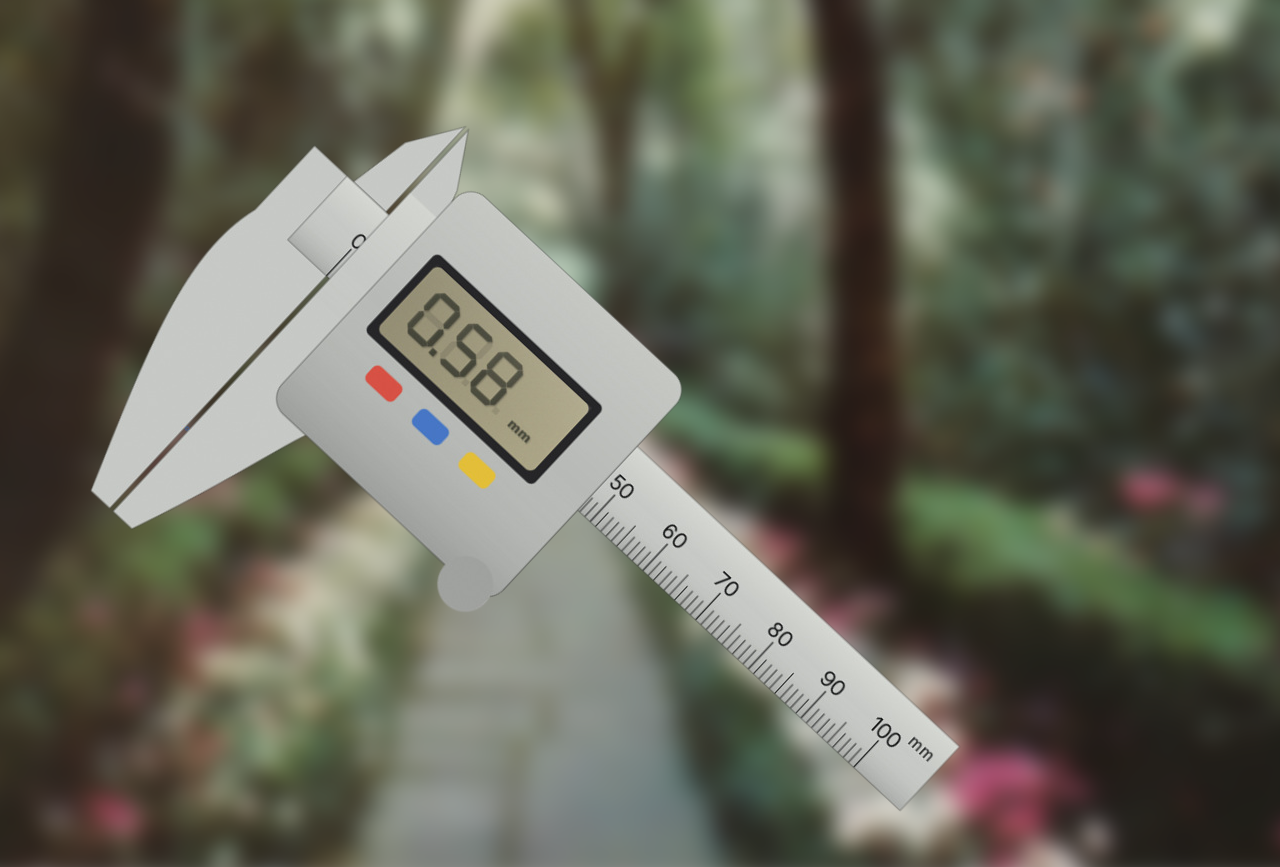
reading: 0.58 mm
